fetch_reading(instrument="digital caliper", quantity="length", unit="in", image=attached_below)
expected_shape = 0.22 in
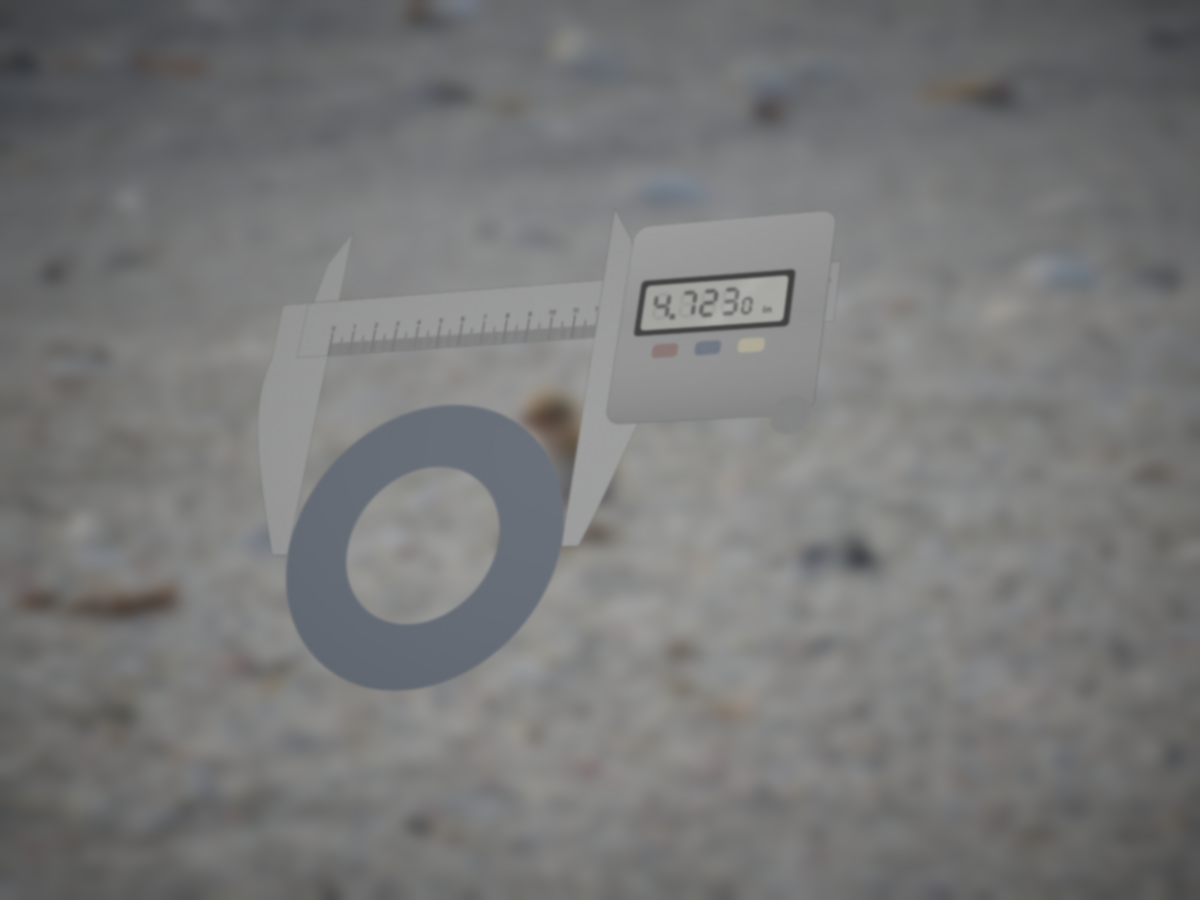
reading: 4.7230 in
